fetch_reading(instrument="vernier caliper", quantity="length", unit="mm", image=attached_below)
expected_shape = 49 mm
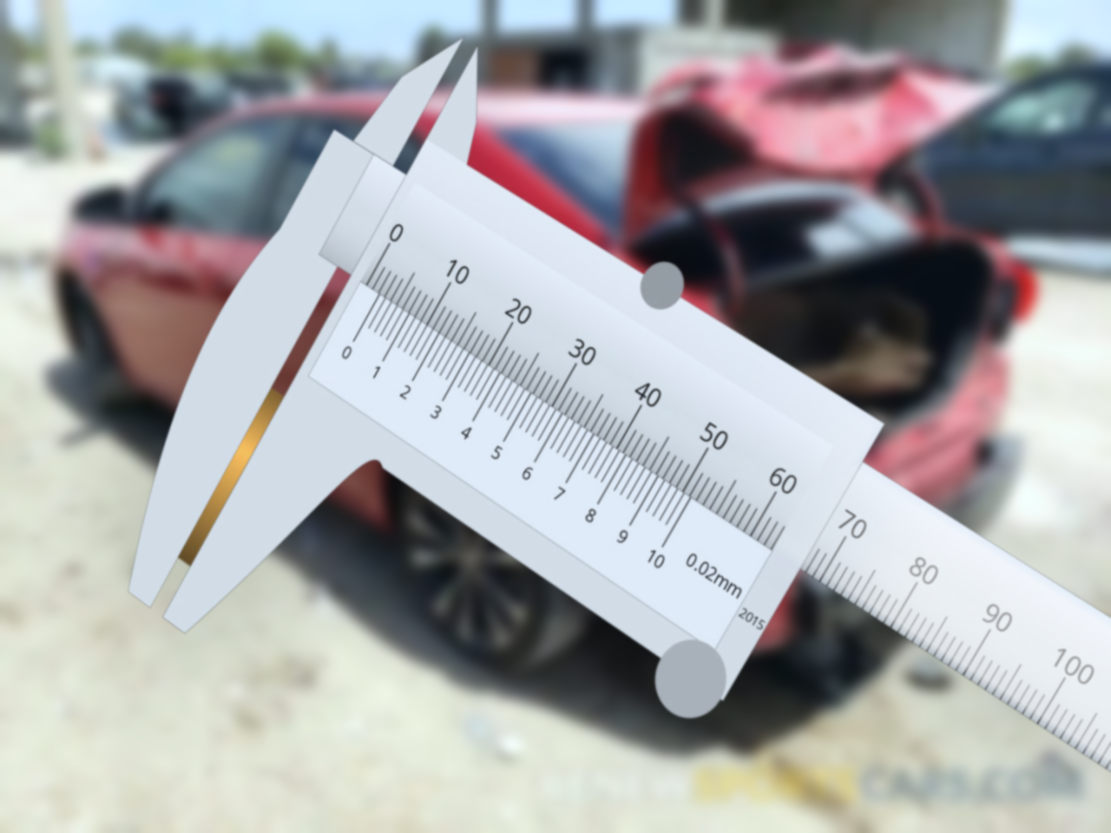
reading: 2.2 mm
